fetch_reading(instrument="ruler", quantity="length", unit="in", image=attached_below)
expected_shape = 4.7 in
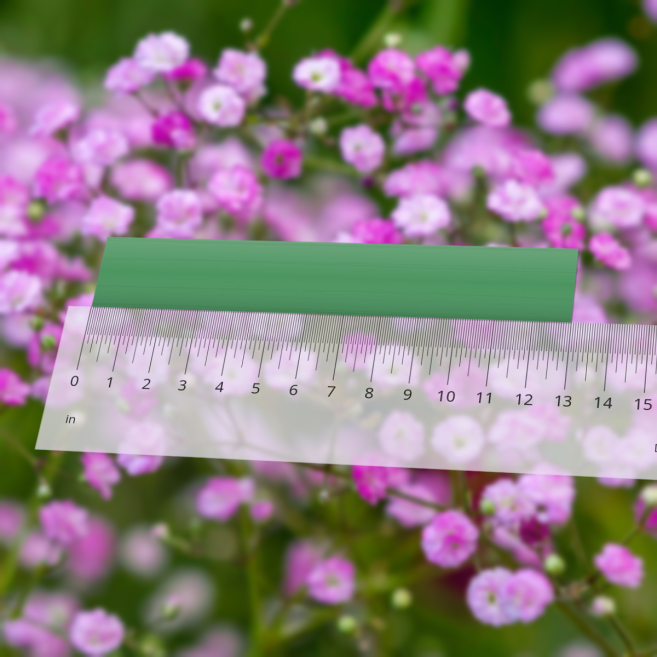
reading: 13 in
